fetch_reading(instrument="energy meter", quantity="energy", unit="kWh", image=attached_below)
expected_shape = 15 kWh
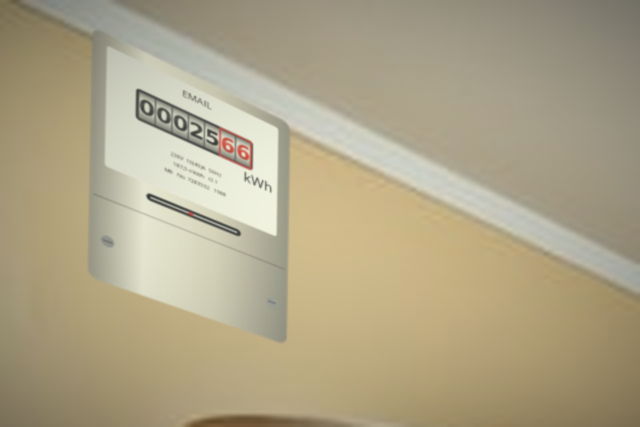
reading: 25.66 kWh
